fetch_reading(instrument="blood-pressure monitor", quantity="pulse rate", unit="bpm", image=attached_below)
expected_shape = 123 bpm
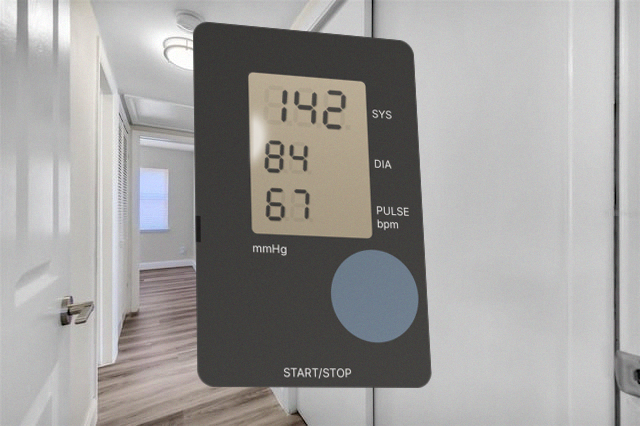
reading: 67 bpm
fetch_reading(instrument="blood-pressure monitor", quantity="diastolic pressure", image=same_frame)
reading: 84 mmHg
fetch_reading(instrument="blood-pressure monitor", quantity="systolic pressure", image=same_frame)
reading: 142 mmHg
